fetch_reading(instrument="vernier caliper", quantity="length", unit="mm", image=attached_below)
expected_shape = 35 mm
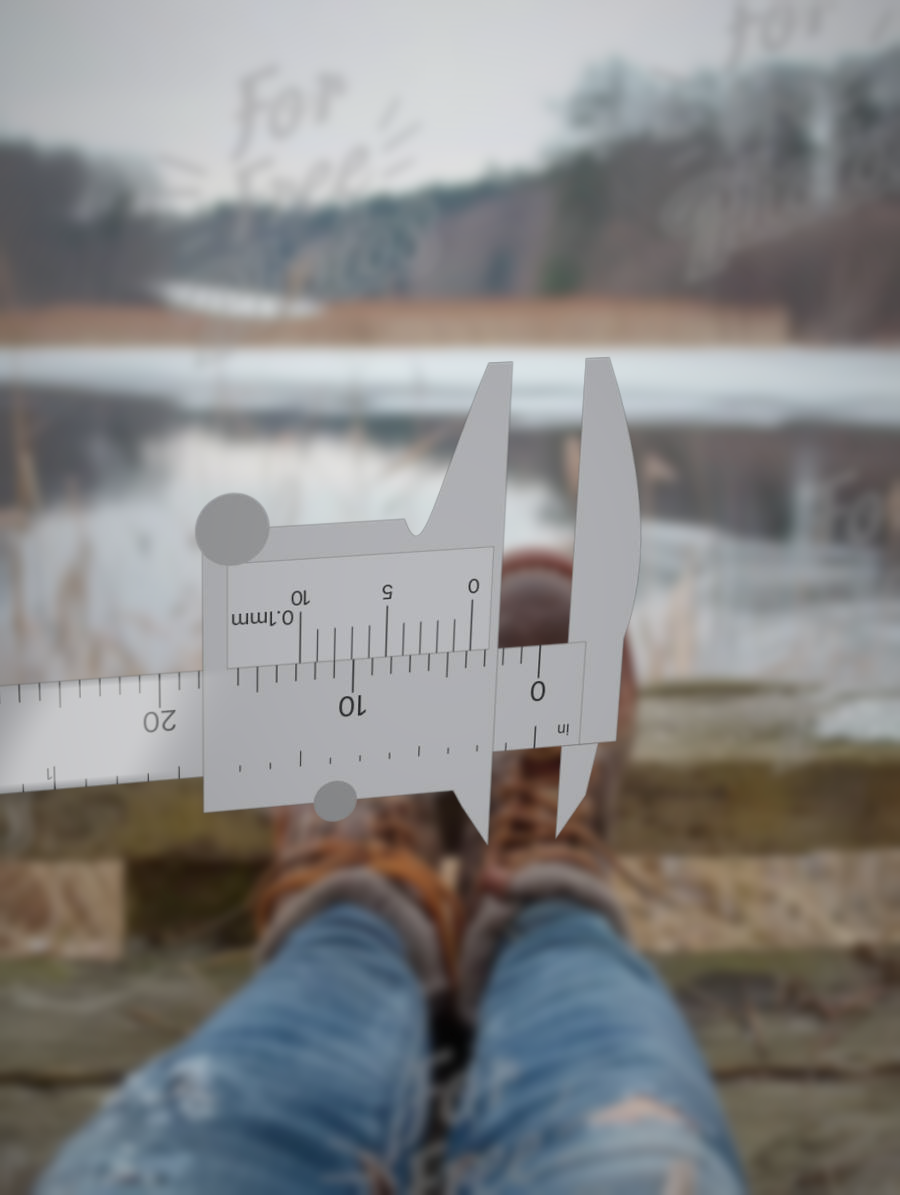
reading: 3.8 mm
